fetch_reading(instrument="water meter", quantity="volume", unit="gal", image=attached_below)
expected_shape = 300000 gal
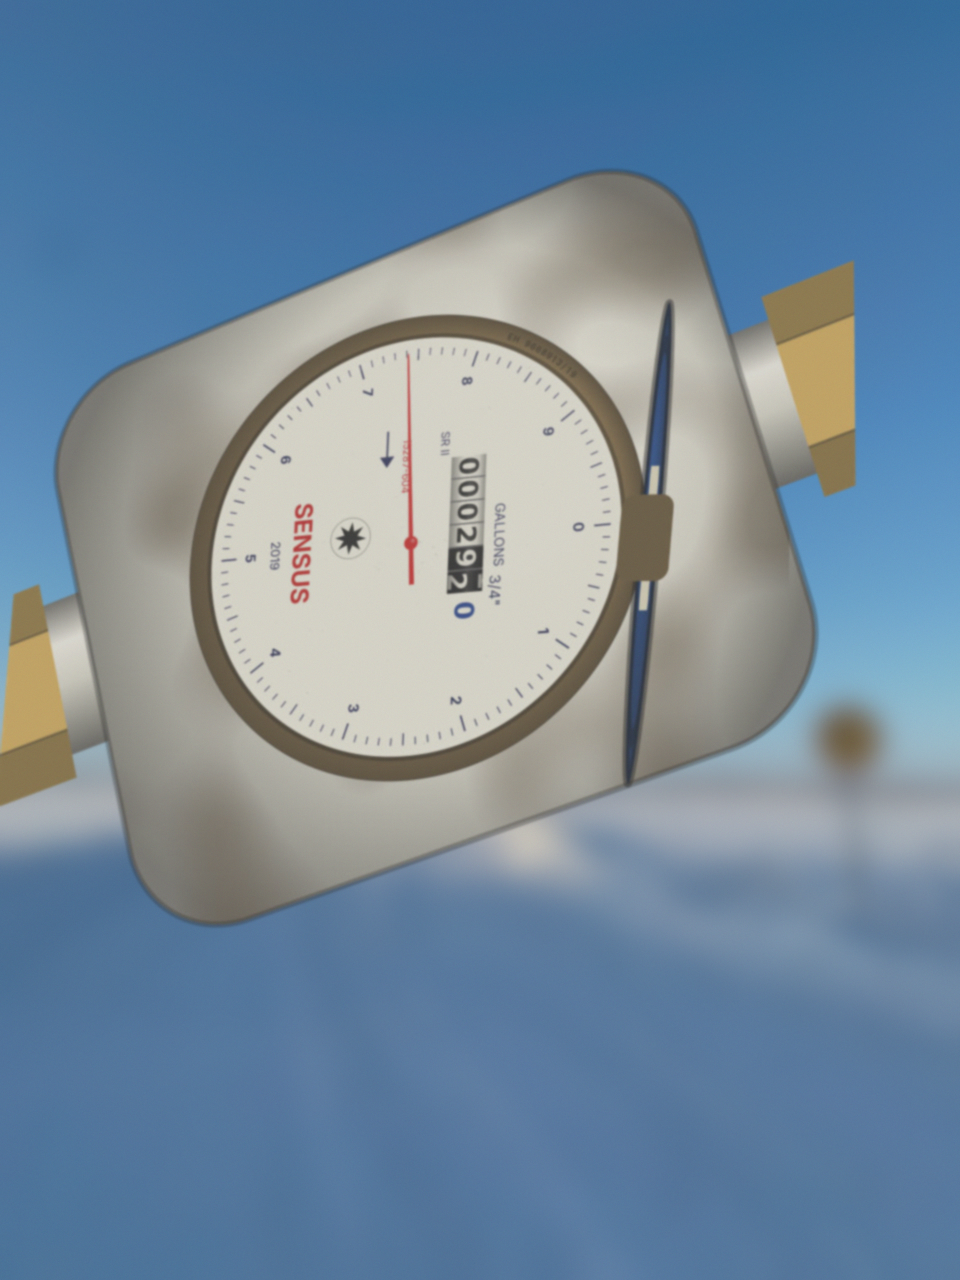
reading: 2917.4 gal
